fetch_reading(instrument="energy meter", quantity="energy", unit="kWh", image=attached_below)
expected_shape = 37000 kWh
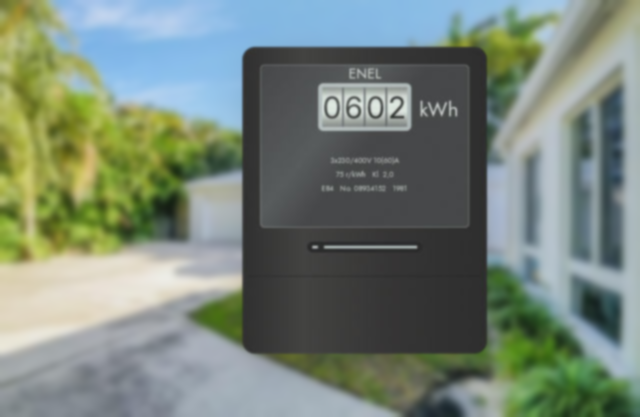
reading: 602 kWh
